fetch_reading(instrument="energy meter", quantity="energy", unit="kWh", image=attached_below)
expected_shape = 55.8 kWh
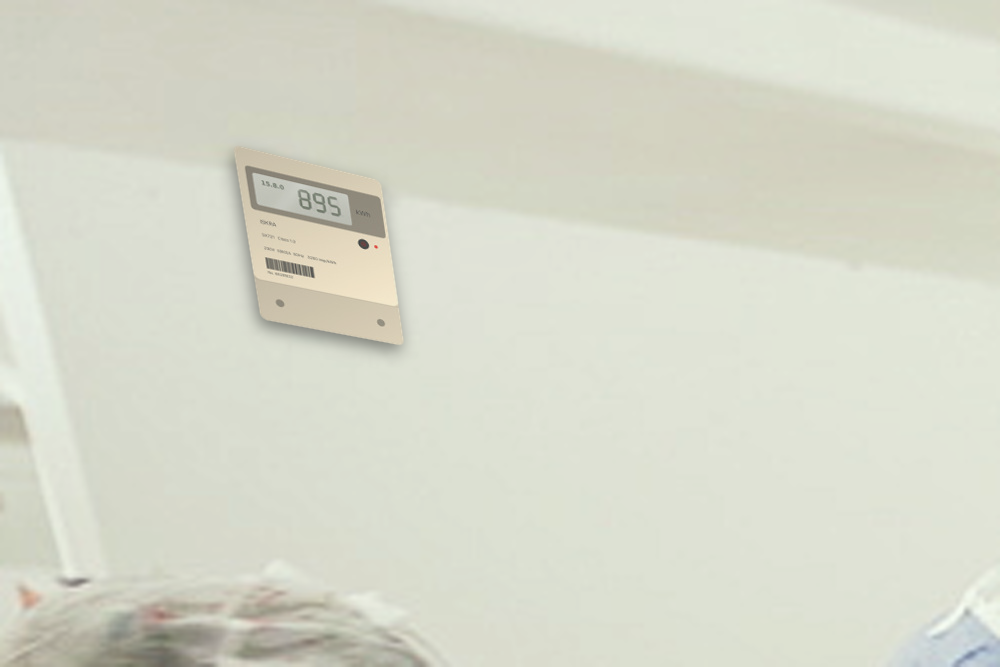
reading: 895 kWh
